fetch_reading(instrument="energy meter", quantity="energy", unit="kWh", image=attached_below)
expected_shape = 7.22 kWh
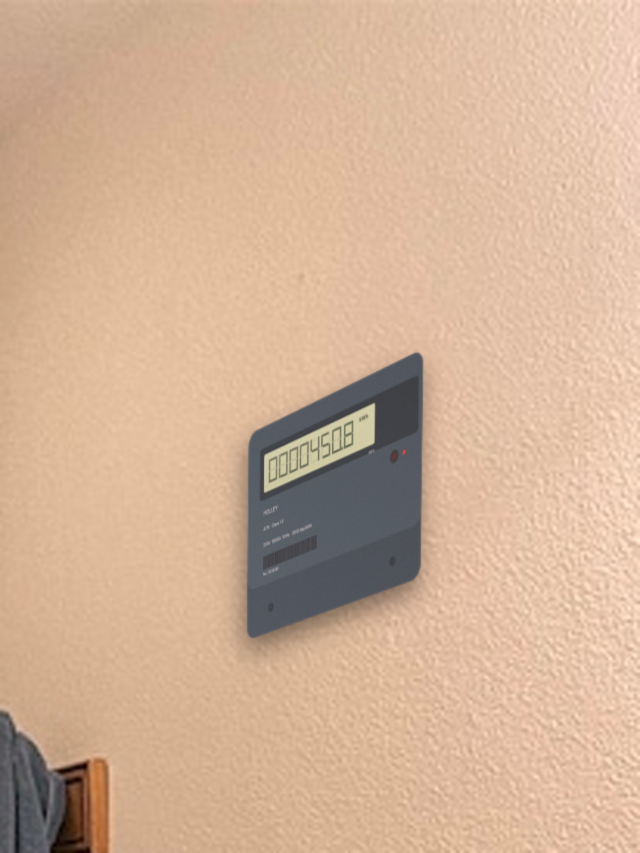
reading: 450.8 kWh
